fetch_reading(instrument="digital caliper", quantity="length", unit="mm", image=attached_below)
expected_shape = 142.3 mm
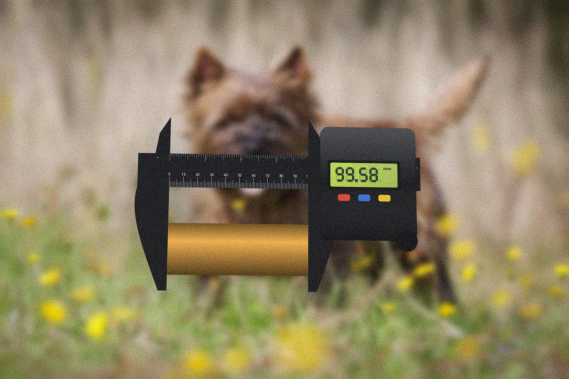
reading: 99.58 mm
